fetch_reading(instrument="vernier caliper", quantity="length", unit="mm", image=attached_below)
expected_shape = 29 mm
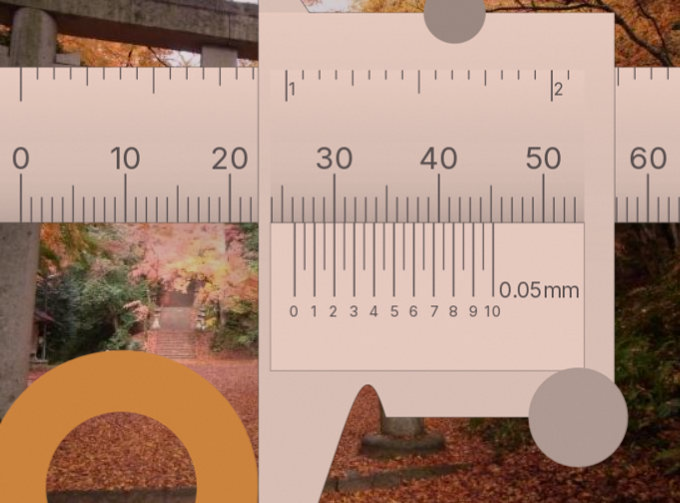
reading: 26.2 mm
